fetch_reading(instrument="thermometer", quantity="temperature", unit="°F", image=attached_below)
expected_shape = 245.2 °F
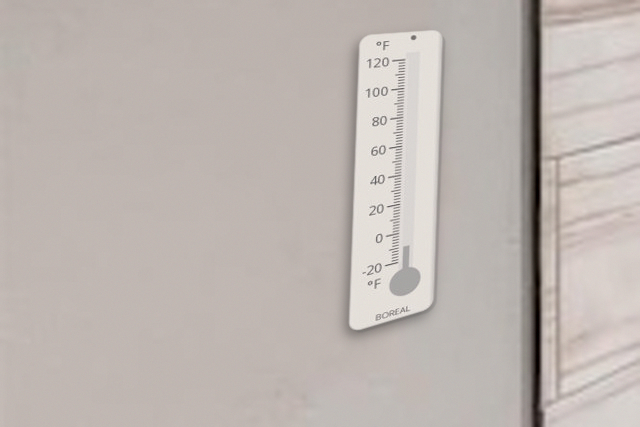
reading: -10 °F
